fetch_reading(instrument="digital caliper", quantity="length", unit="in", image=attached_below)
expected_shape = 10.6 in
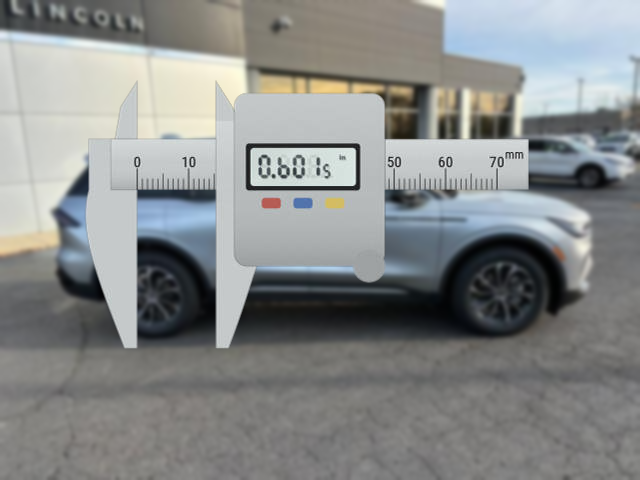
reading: 0.6015 in
